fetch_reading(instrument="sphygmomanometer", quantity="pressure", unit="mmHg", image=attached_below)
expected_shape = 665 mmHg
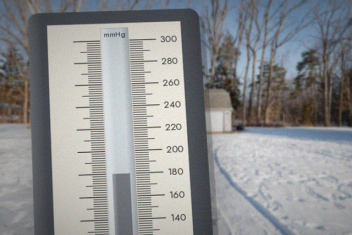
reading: 180 mmHg
